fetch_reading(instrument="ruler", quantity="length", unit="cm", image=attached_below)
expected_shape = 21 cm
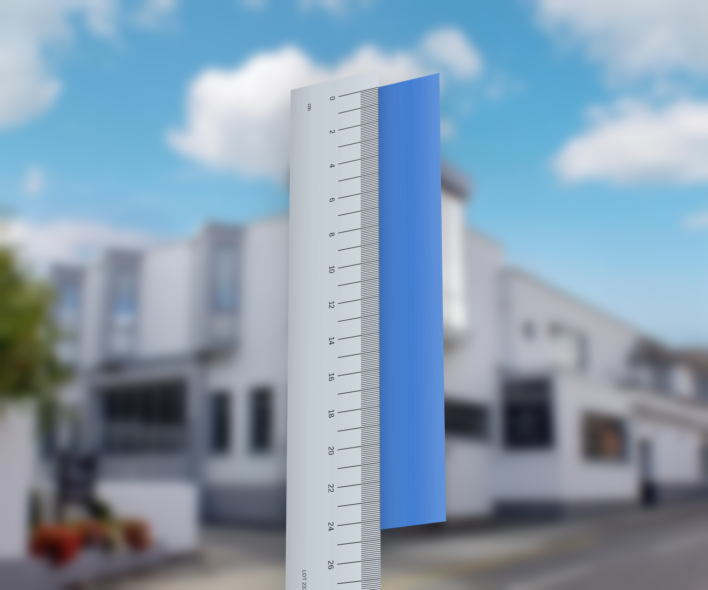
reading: 24.5 cm
